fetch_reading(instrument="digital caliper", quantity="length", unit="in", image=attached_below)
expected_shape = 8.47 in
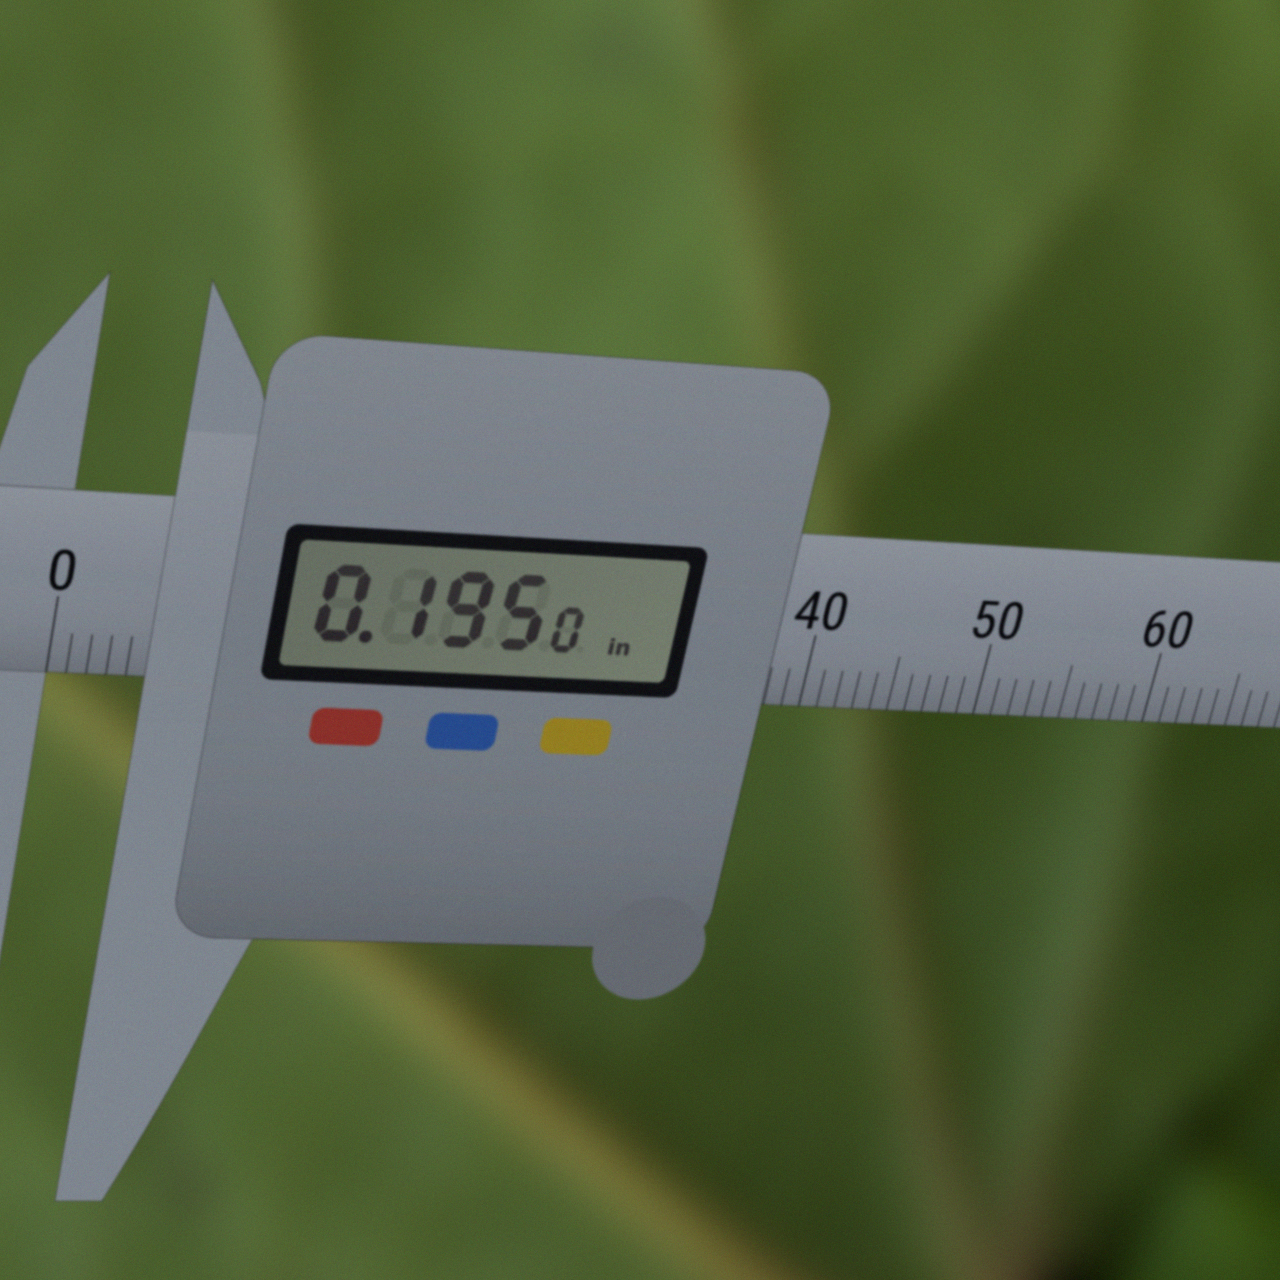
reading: 0.1950 in
